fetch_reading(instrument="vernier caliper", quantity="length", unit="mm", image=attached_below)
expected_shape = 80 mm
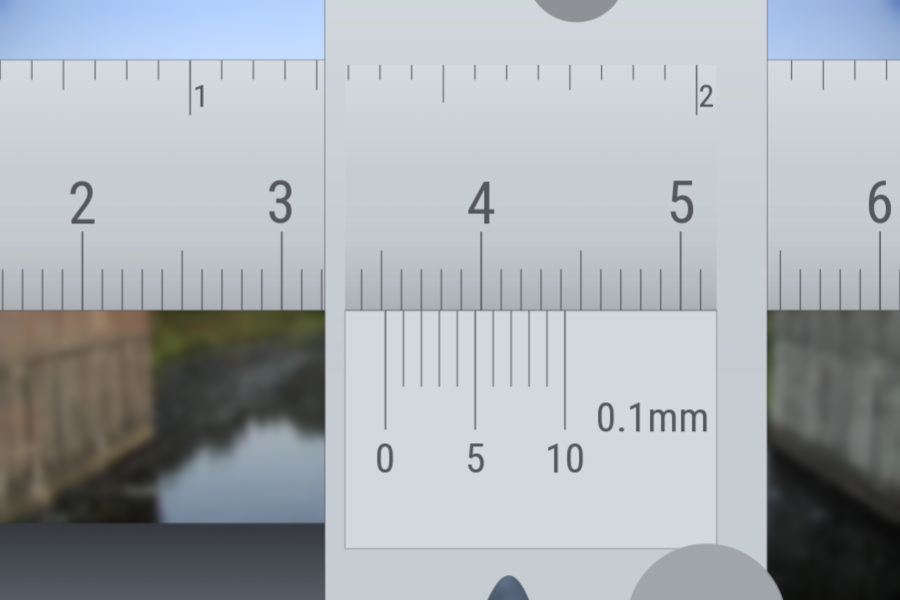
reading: 35.2 mm
